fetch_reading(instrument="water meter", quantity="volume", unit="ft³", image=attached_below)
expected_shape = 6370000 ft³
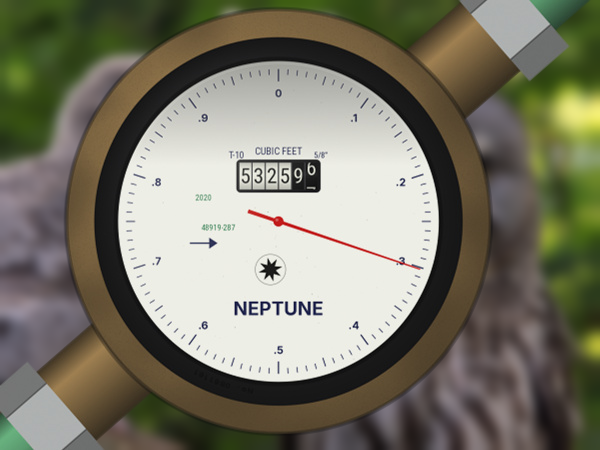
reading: 532596.30 ft³
